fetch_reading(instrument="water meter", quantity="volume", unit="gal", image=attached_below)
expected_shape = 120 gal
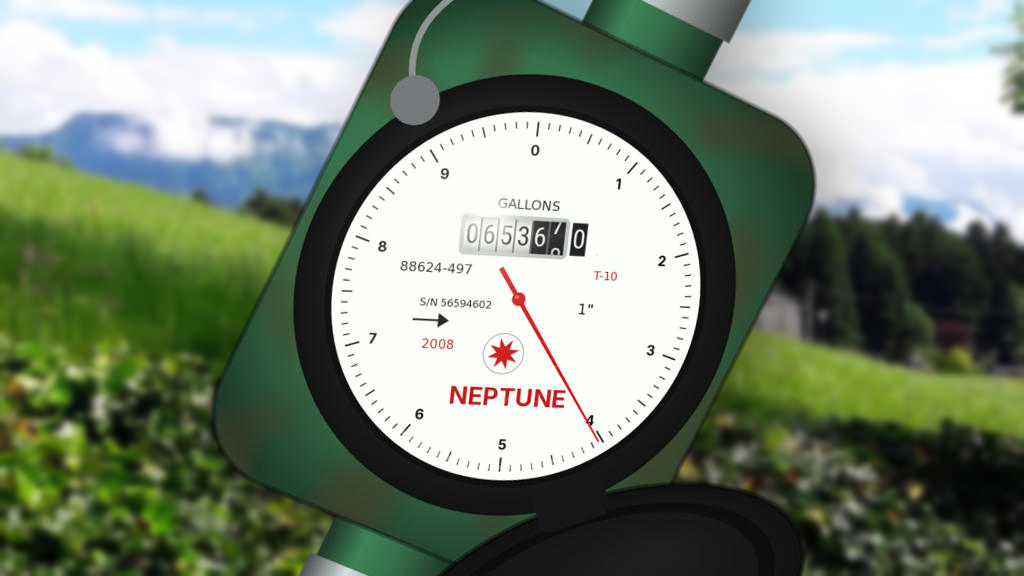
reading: 653674.0 gal
